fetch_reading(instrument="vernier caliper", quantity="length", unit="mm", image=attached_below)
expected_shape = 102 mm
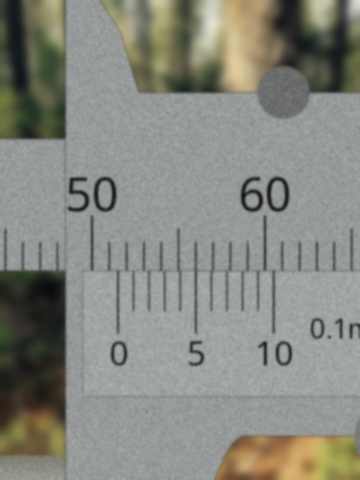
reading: 51.5 mm
